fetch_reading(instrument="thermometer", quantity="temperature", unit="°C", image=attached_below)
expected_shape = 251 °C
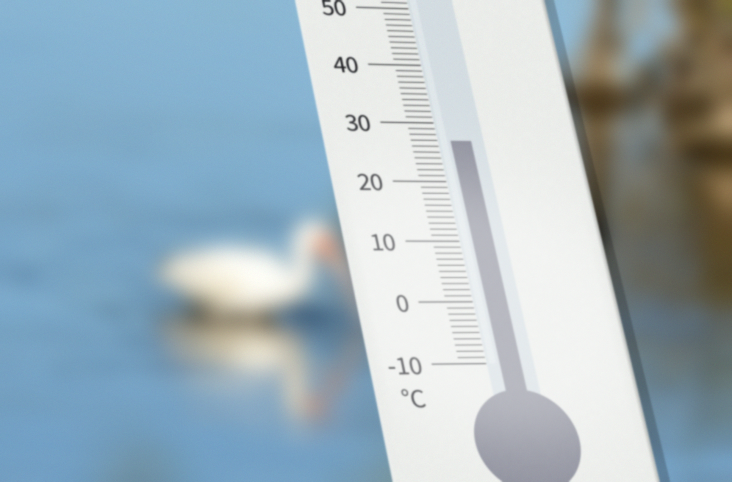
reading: 27 °C
